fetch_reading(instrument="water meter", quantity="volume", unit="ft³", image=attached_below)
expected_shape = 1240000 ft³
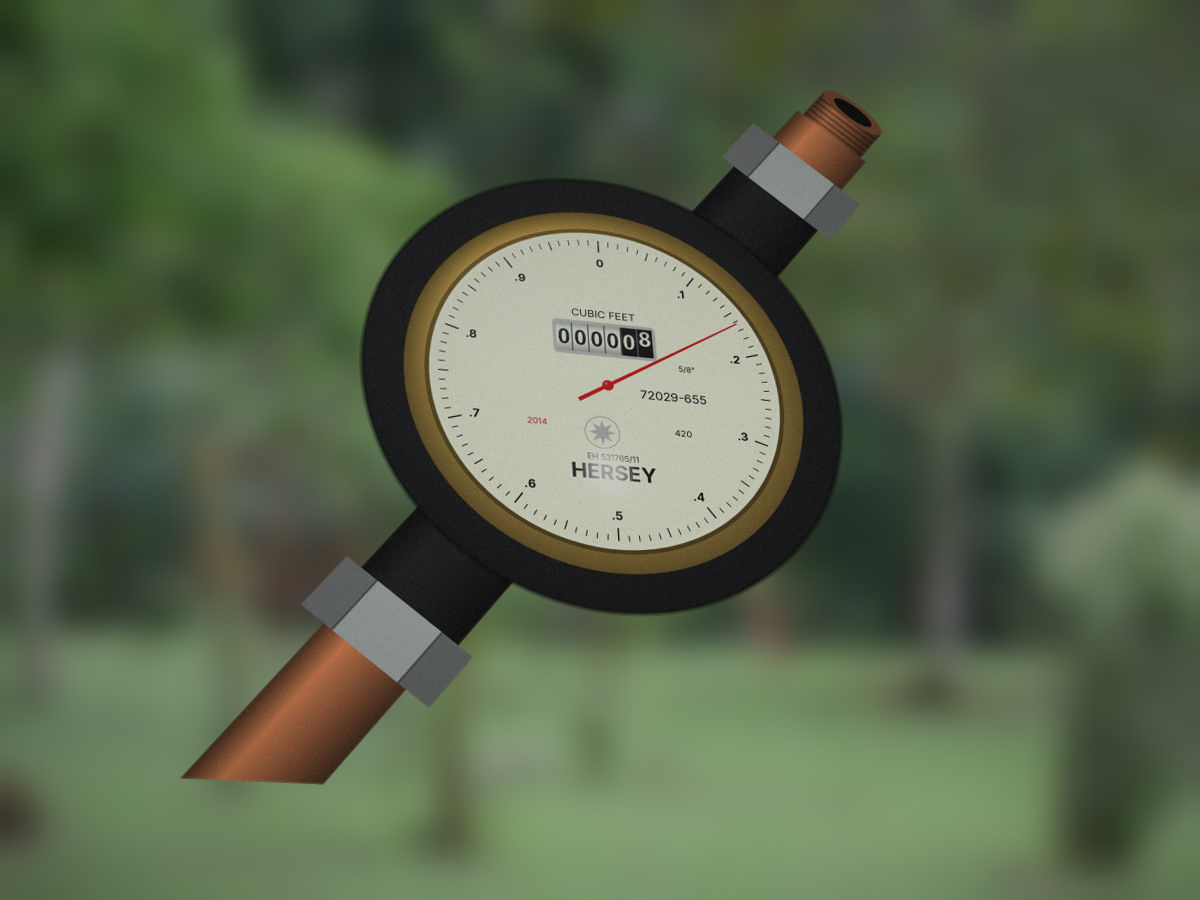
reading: 8.16 ft³
